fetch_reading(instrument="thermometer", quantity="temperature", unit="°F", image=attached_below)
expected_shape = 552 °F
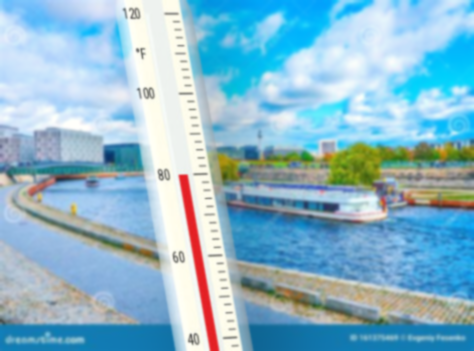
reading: 80 °F
